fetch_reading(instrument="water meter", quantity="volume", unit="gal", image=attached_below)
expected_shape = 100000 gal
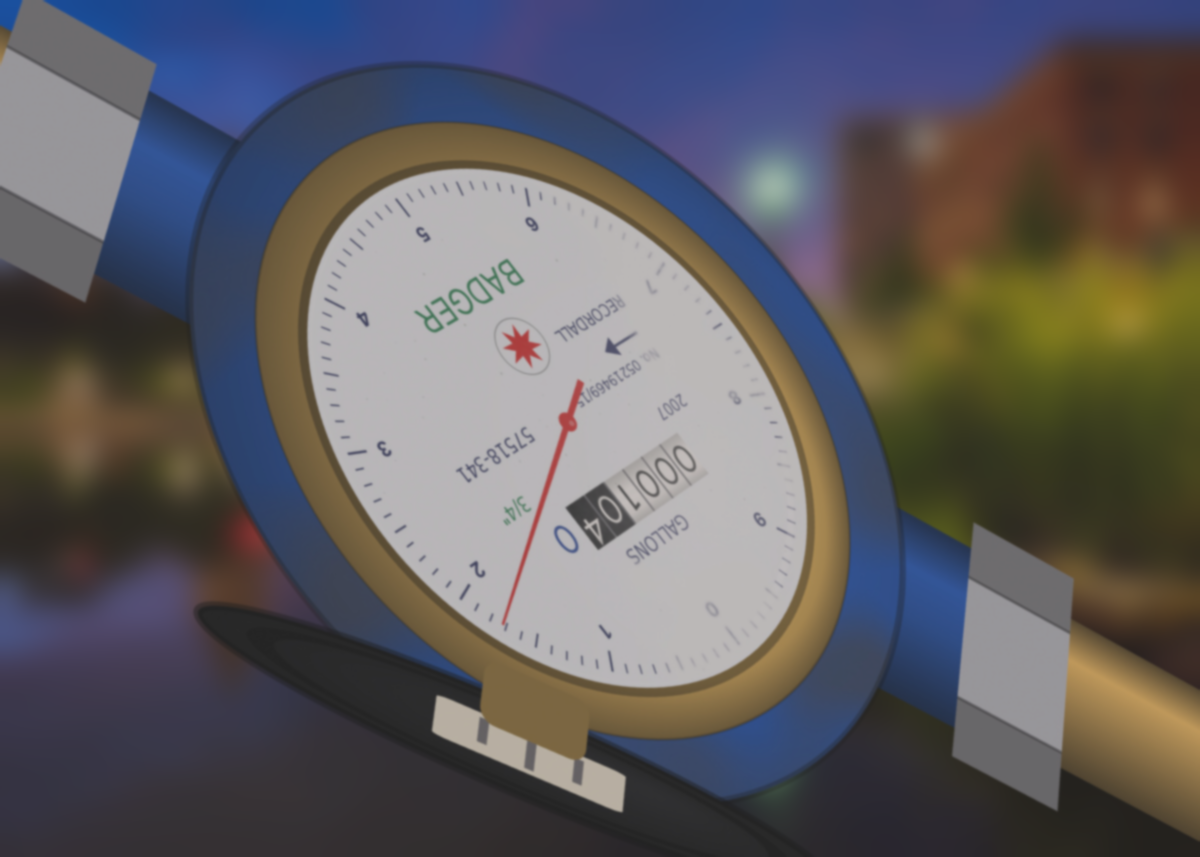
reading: 1041.7 gal
